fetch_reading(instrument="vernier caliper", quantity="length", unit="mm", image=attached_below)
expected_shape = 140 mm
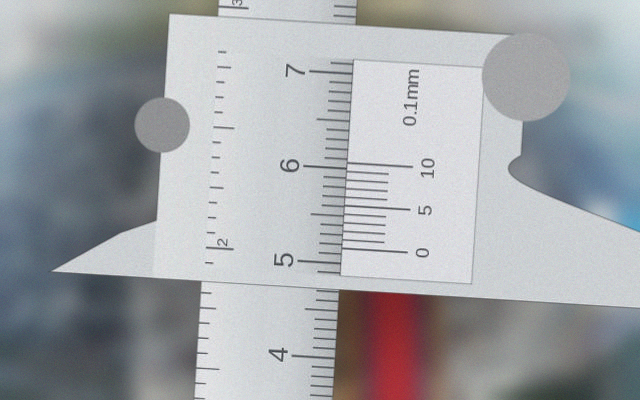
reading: 51.6 mm
